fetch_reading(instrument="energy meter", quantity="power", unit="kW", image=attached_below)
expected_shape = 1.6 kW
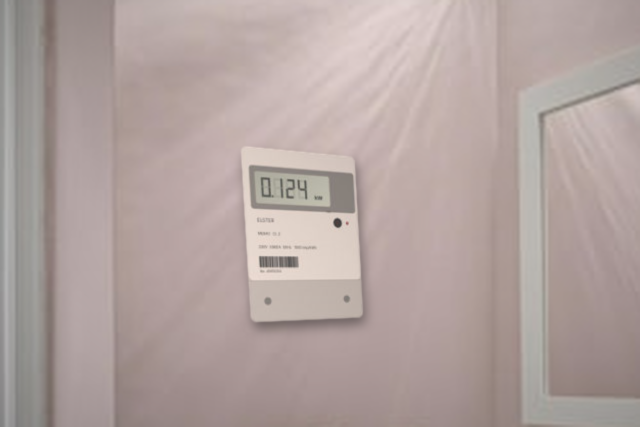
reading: 0.124 kW
